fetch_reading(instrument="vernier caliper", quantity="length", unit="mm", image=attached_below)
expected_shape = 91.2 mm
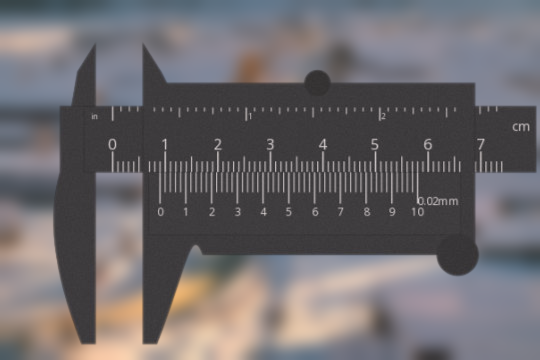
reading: 9.0 mm
